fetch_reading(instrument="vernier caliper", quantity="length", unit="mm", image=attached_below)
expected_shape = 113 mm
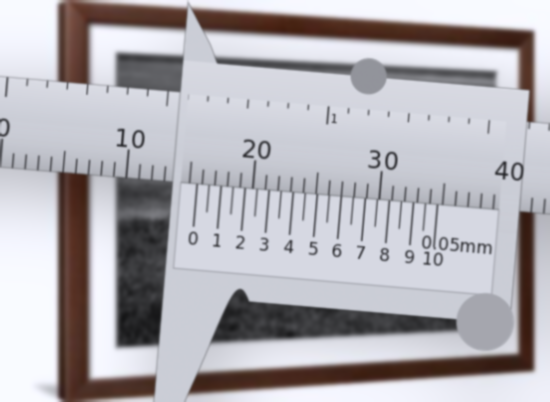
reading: 15.6 mm
